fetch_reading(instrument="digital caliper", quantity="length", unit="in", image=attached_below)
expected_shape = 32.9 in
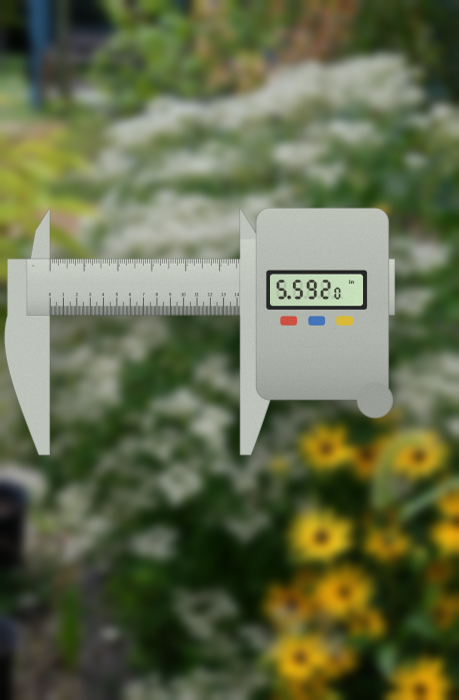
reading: 5.5920 in
